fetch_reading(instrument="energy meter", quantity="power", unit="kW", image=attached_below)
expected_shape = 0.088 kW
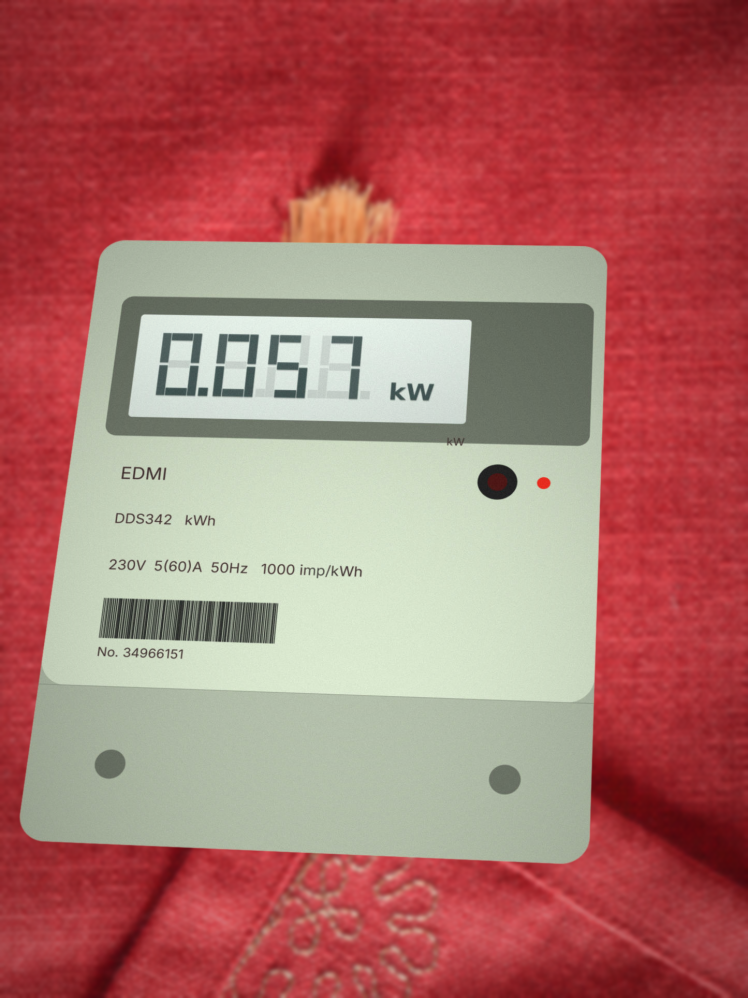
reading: 0.057 kW
